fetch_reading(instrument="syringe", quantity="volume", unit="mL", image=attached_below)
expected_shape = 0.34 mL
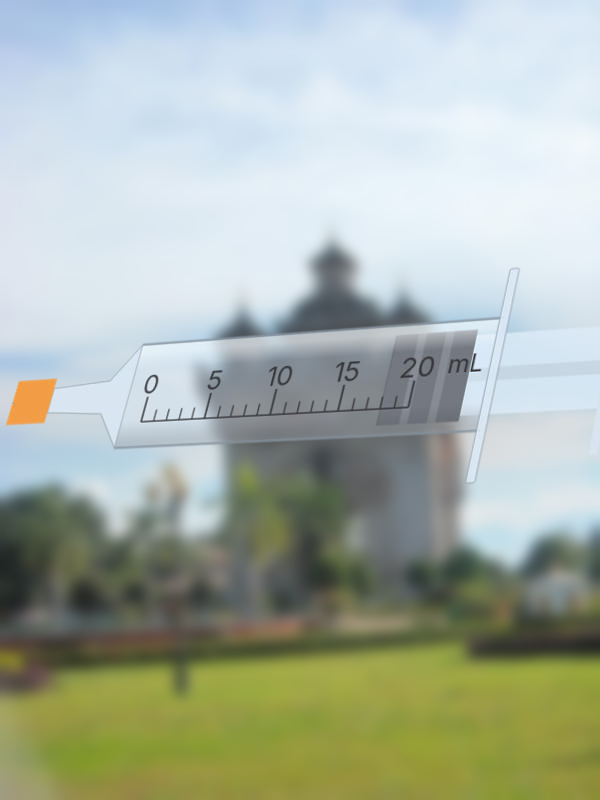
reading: 18 mL
